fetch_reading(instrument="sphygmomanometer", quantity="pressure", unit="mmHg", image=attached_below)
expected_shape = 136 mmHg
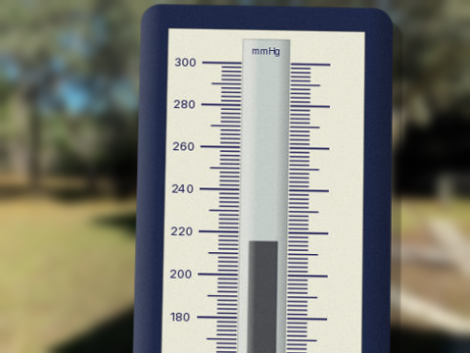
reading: 216 mmHg
